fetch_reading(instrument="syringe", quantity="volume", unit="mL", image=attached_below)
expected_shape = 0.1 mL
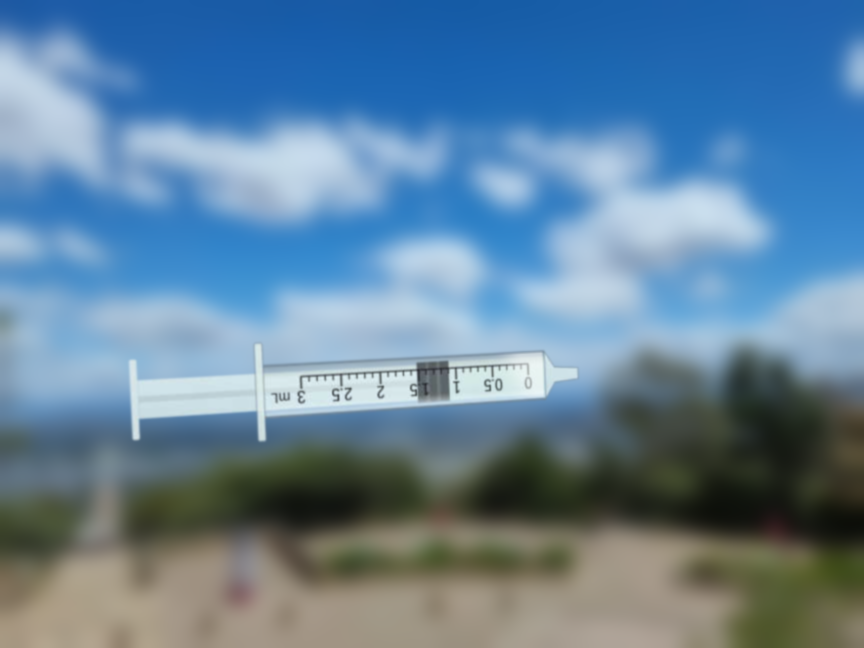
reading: 1.1 mL
